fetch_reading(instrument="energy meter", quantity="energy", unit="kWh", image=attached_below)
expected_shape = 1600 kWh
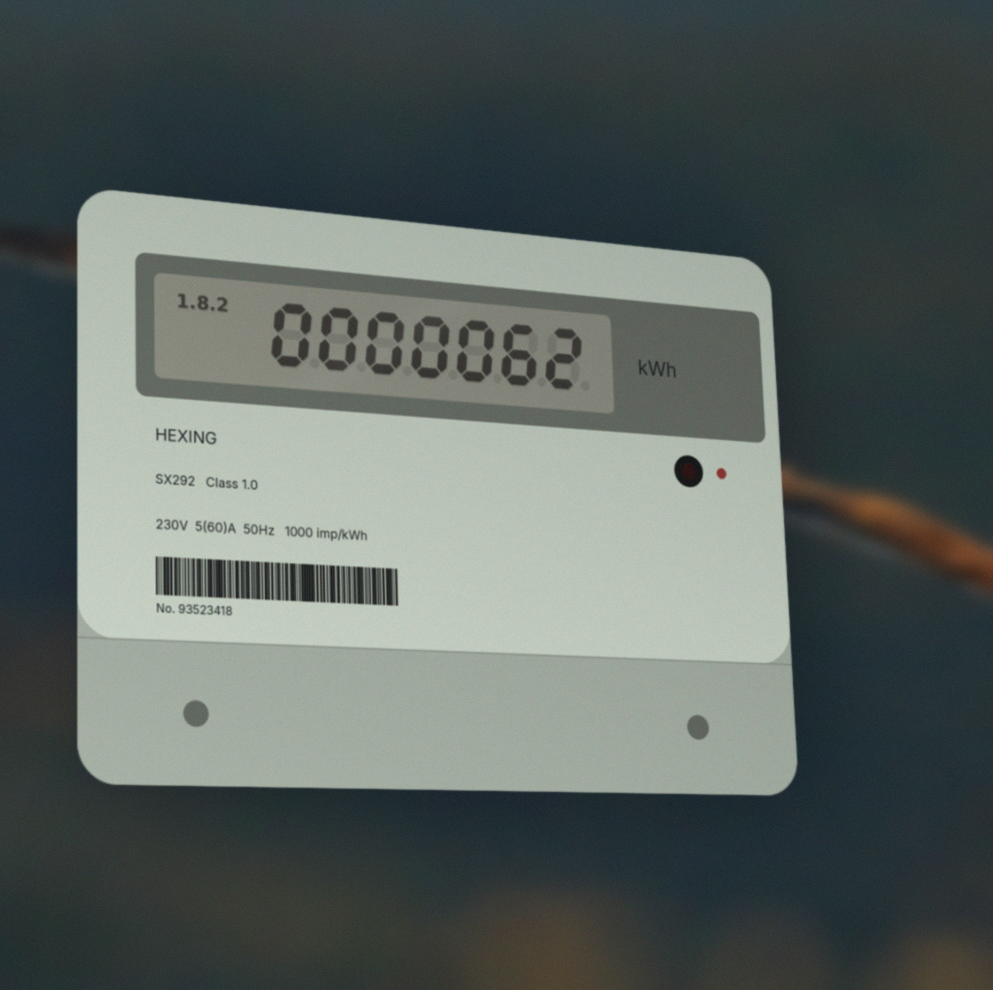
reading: 62 kWh
